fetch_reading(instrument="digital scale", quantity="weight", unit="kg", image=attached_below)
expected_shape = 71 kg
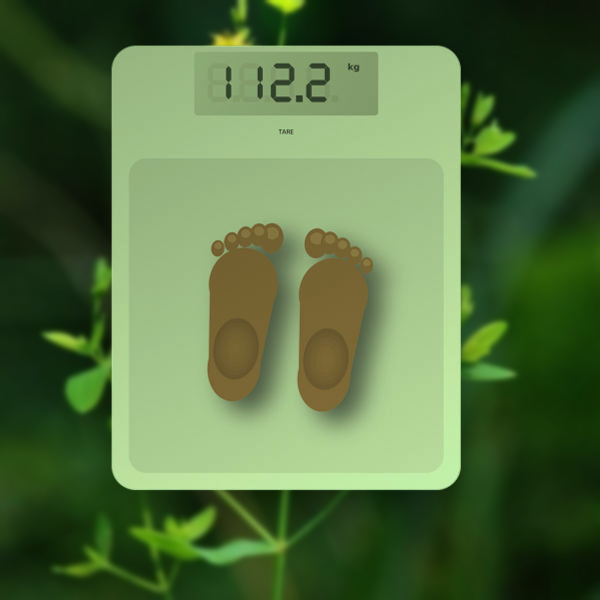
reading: 112.2 kg
